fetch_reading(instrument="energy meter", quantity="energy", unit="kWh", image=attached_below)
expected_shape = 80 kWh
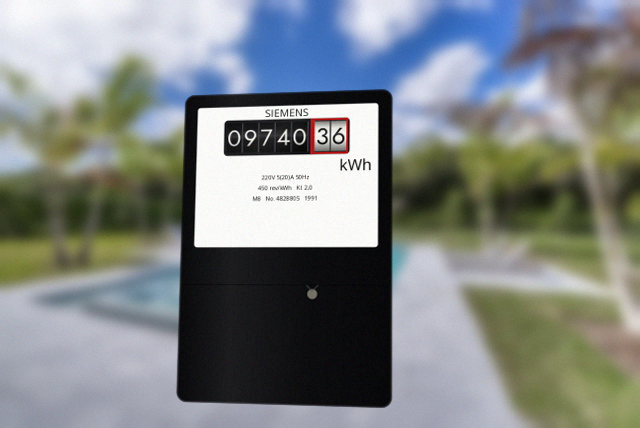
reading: 9740.36 kWh
